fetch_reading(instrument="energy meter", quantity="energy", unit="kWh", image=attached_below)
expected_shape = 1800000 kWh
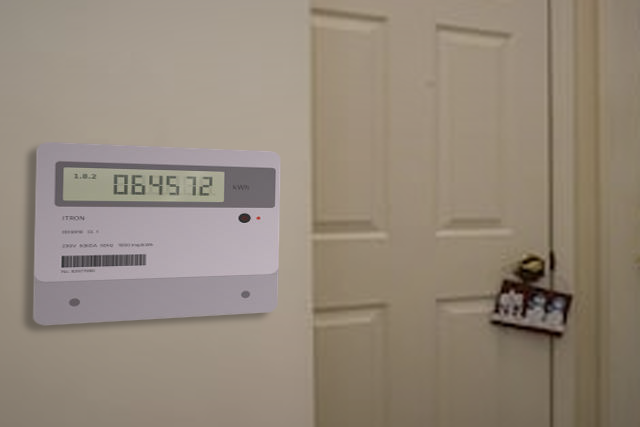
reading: 64572 kWh
